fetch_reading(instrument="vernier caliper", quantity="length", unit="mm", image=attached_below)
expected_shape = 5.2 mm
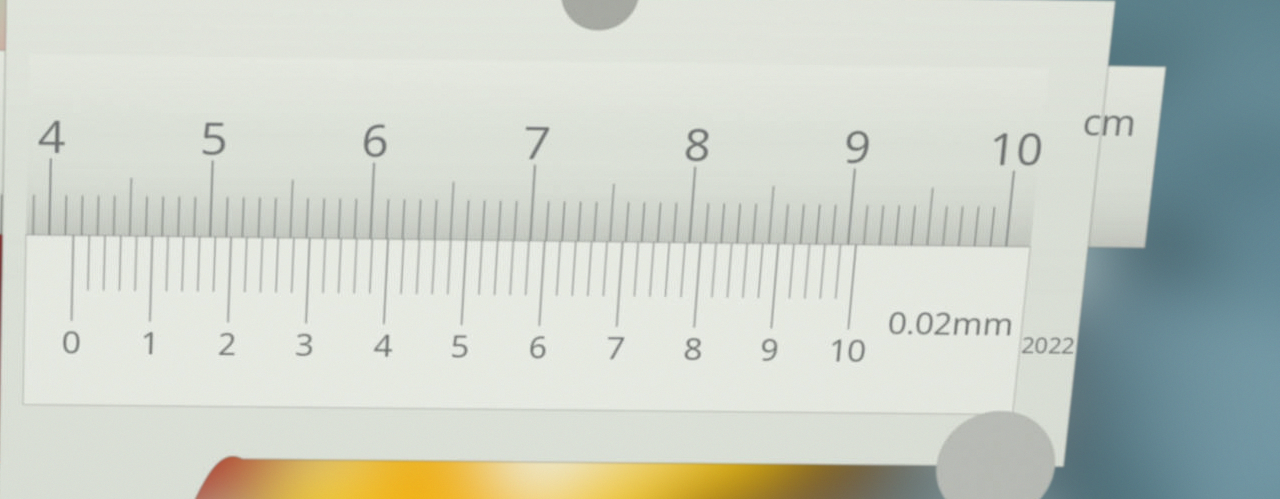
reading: 41.5 mm
